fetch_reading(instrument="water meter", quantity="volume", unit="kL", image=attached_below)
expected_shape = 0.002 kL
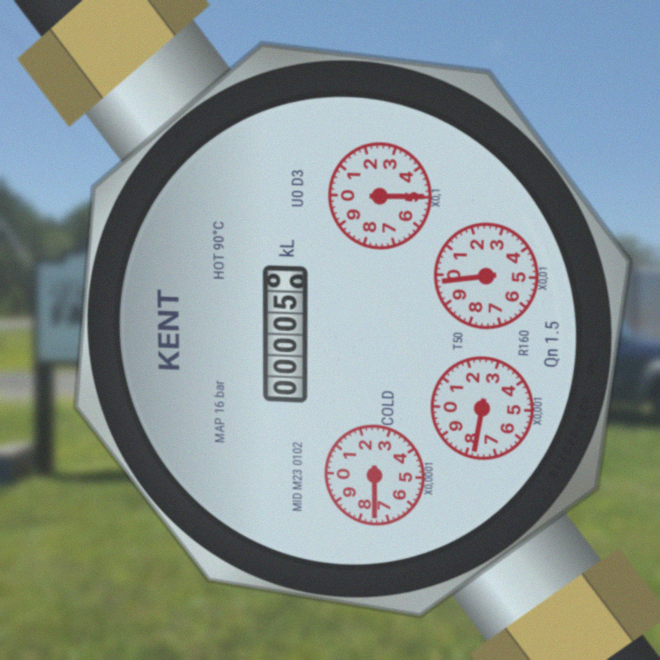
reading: 58.4977 kL
